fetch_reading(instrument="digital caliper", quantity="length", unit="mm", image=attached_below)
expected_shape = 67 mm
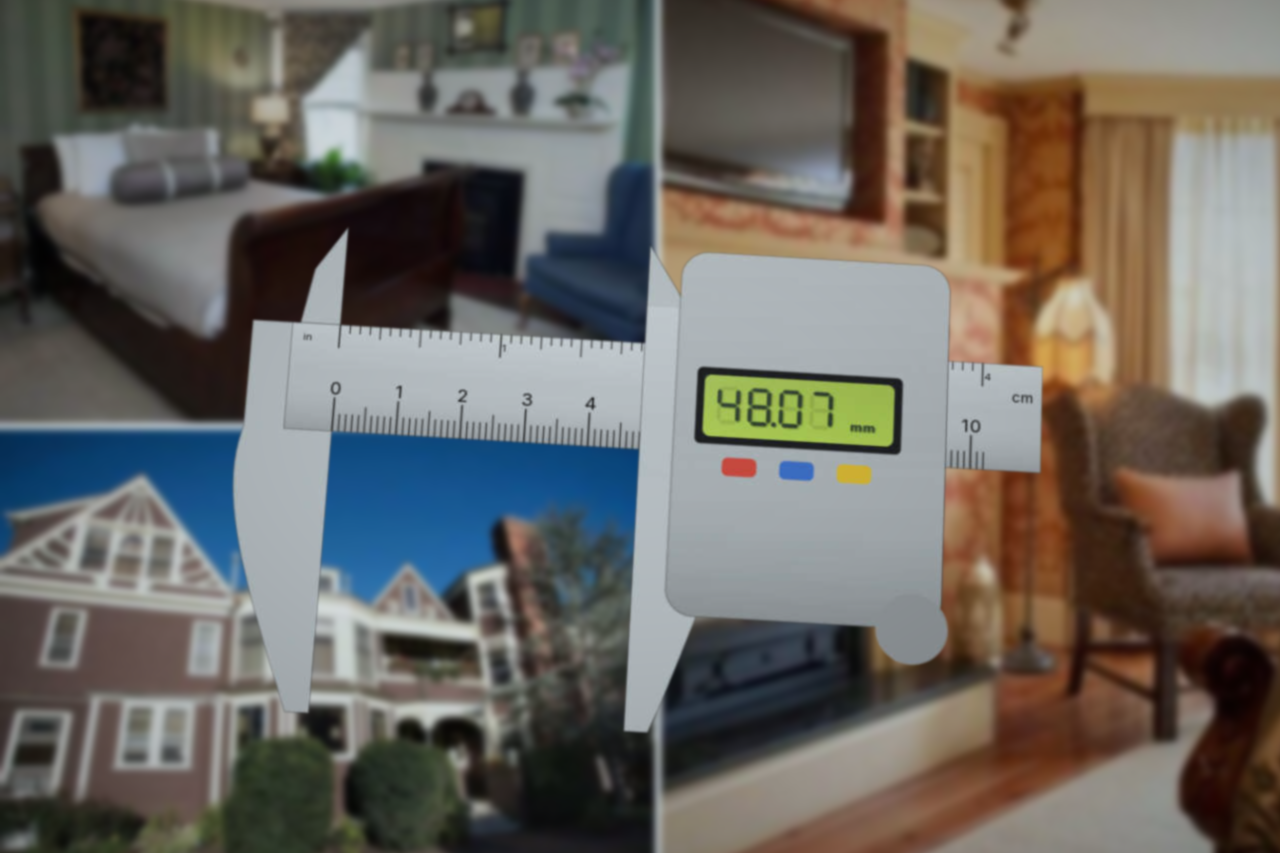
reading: 48.07 mm
